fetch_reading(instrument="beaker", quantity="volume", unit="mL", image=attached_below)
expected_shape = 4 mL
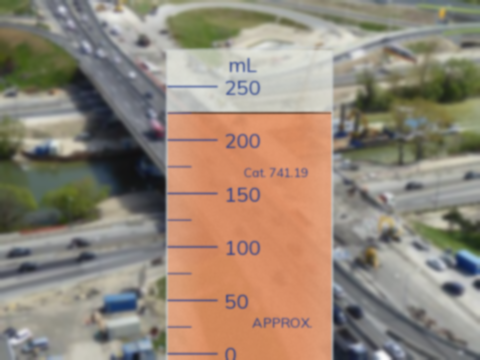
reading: 225 mL
